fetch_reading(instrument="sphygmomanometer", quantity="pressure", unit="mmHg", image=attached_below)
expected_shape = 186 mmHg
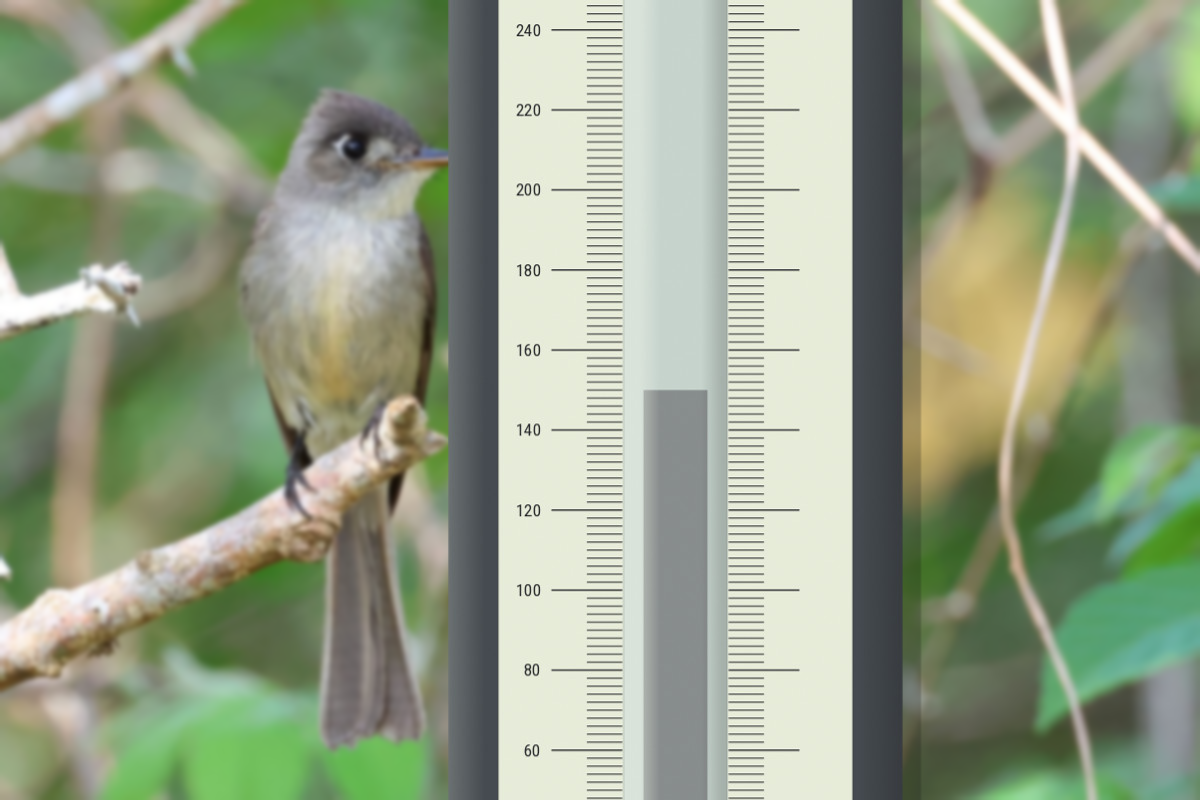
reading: 150 mmHg
